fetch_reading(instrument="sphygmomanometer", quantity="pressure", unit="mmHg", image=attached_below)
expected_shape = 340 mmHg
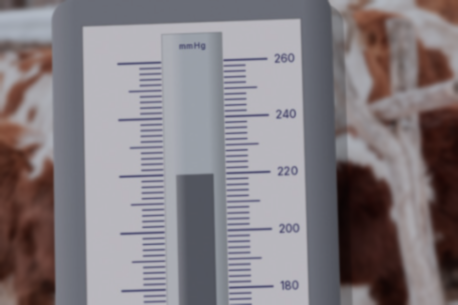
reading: 220 mmHg
